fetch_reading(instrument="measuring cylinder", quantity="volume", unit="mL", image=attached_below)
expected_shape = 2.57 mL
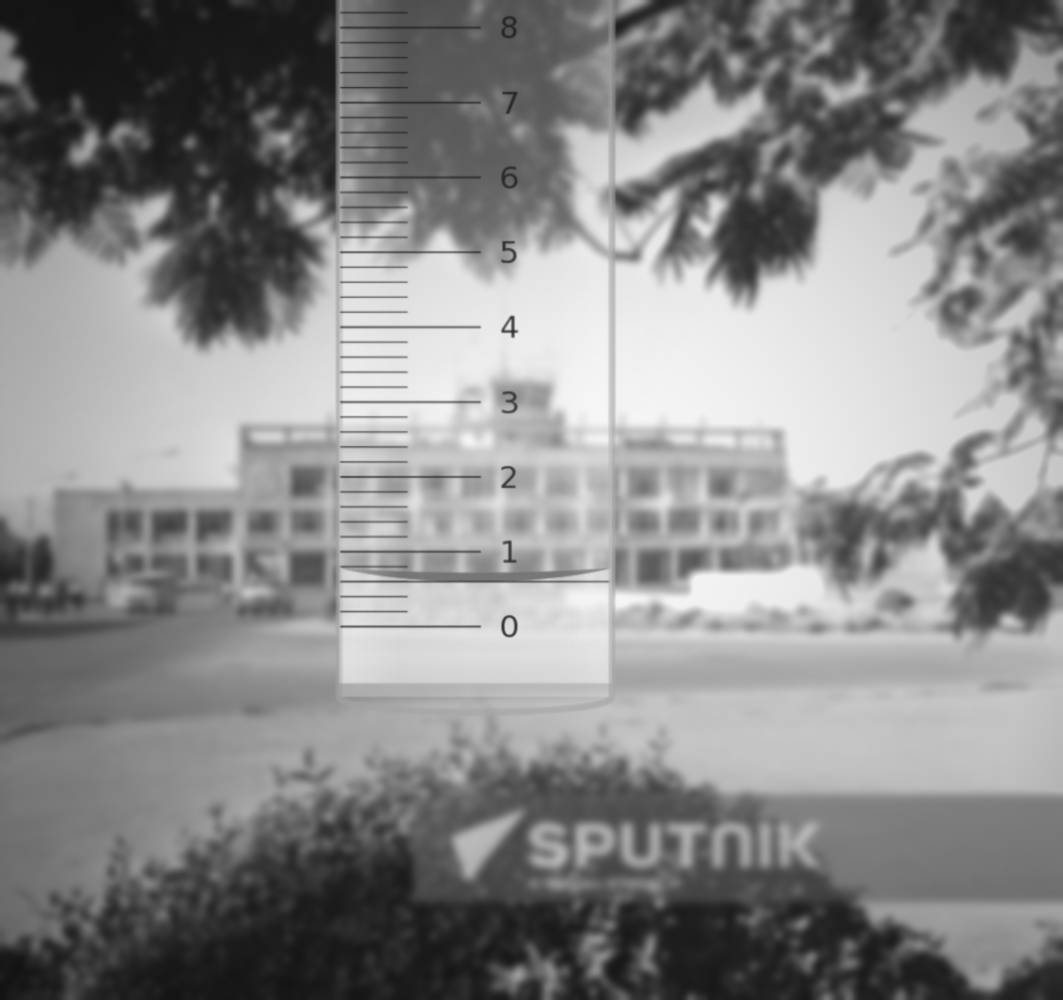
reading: 0.6 mL
